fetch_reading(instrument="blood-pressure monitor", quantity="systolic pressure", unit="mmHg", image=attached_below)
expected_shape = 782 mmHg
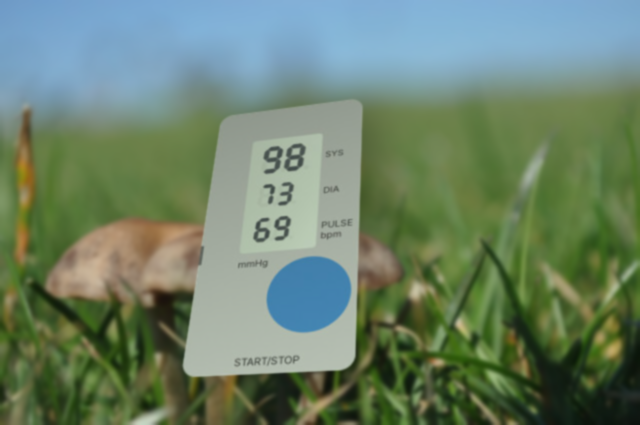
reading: 98 mmHg
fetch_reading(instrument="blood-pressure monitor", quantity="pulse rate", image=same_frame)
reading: 69 bpm
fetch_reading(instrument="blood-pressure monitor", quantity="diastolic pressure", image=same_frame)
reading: 73 mmHg
